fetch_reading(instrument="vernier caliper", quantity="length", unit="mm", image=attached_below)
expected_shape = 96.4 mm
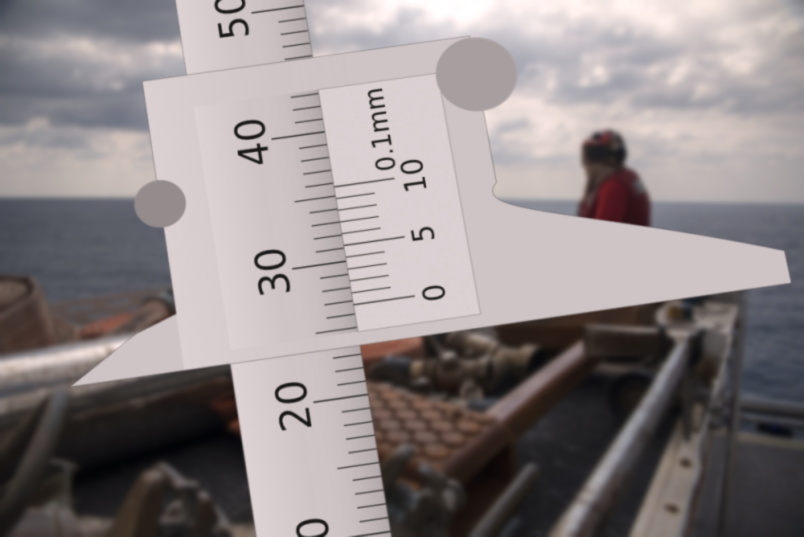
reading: 26.7 mm
